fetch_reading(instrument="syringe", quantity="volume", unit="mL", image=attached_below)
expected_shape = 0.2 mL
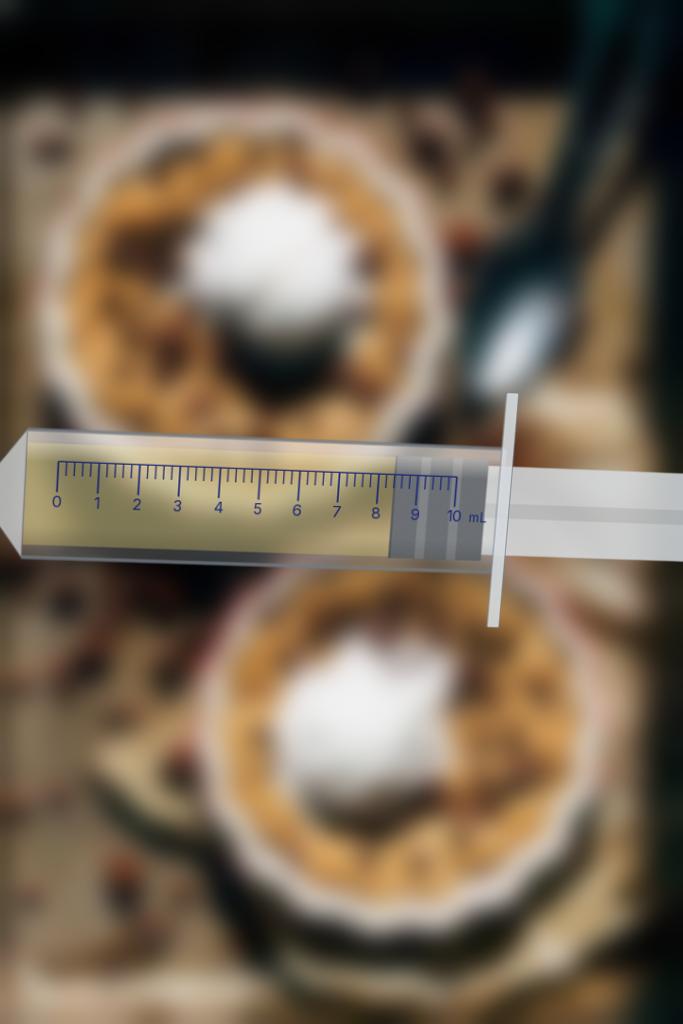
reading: 8.4 mL
